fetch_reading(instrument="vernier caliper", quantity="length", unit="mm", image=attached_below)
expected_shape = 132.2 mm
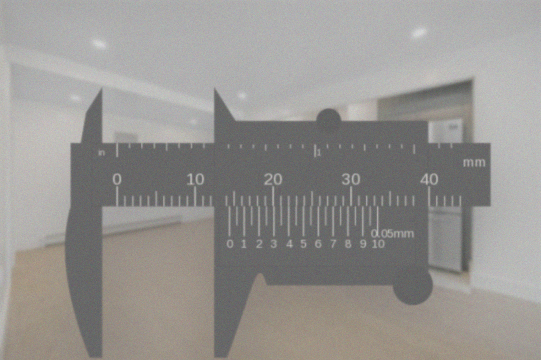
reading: 14.4 mm
